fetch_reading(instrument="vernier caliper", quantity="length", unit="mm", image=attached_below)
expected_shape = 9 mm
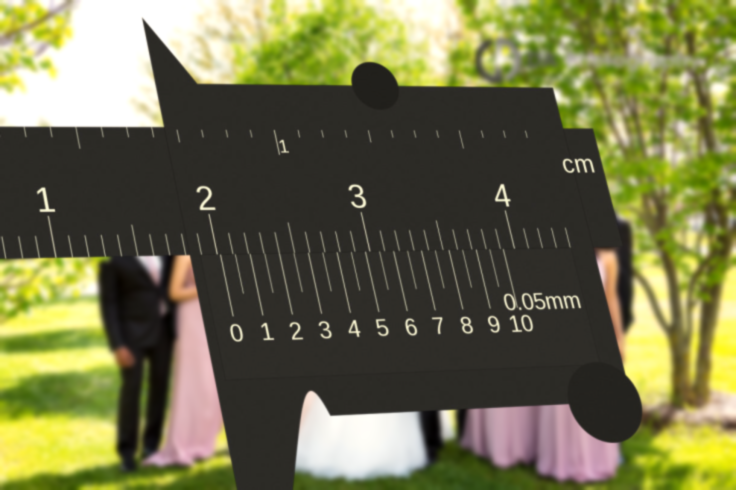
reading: 20.2 mm
